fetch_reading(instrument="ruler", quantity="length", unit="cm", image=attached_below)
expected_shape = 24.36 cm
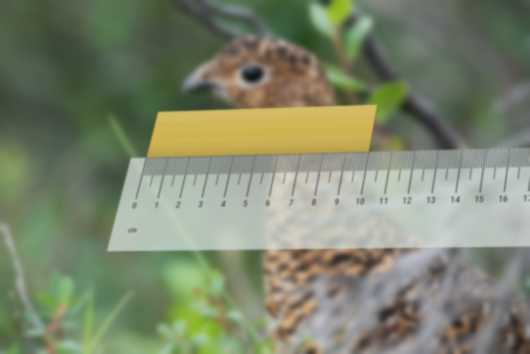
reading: 10 cm
